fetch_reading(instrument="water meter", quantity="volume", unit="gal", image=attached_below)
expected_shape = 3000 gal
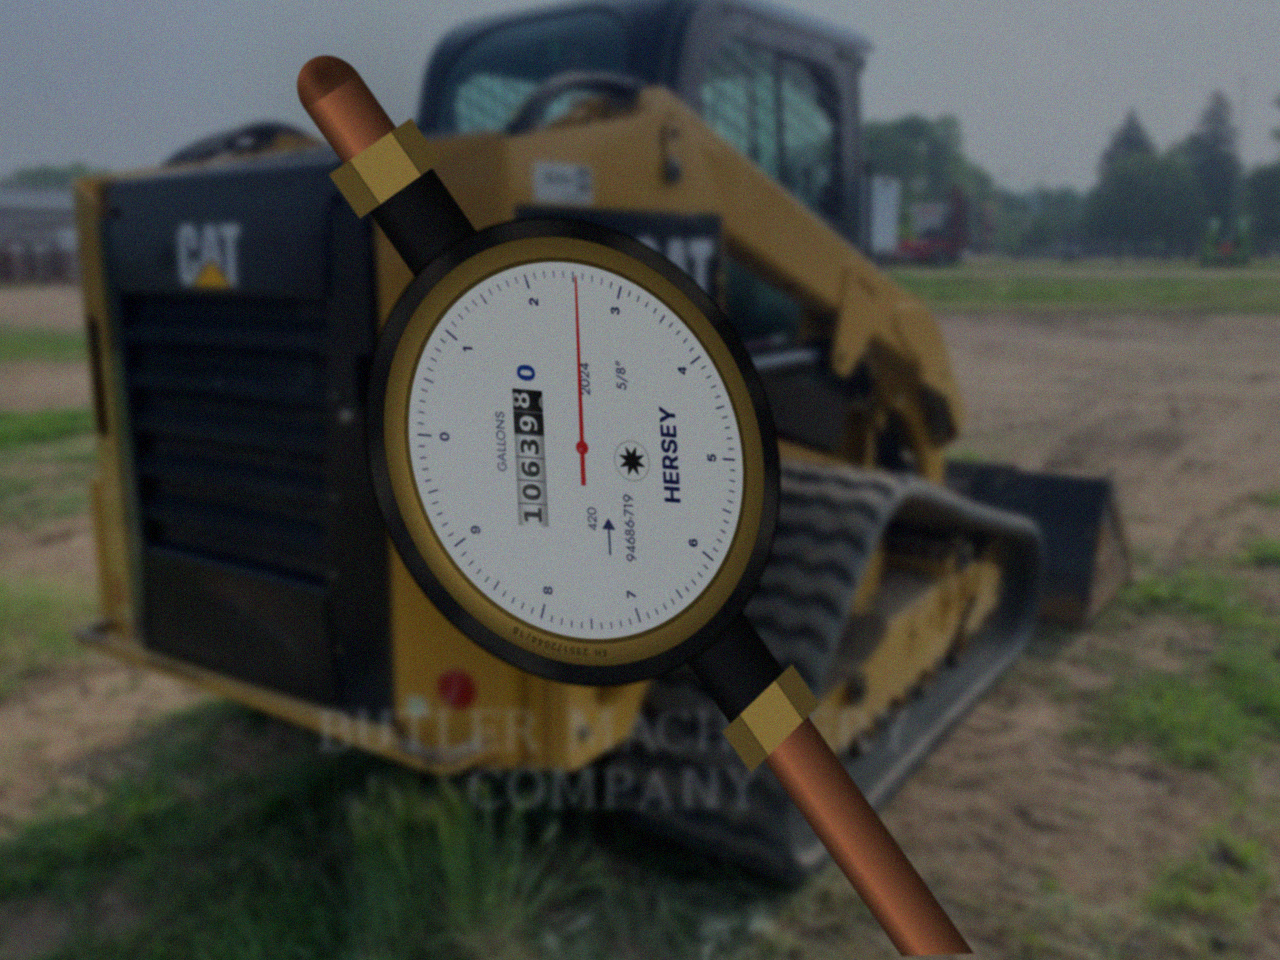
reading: 1063982.5 gal
